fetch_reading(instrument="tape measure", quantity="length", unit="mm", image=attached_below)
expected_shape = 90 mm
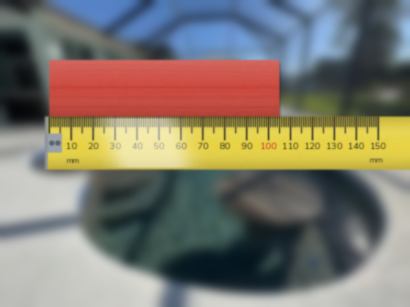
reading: 105 mm
